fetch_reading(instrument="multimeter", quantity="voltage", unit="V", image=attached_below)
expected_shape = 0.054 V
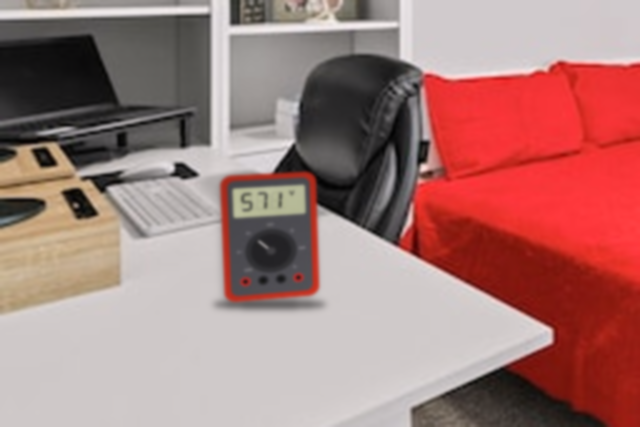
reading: 571 V
